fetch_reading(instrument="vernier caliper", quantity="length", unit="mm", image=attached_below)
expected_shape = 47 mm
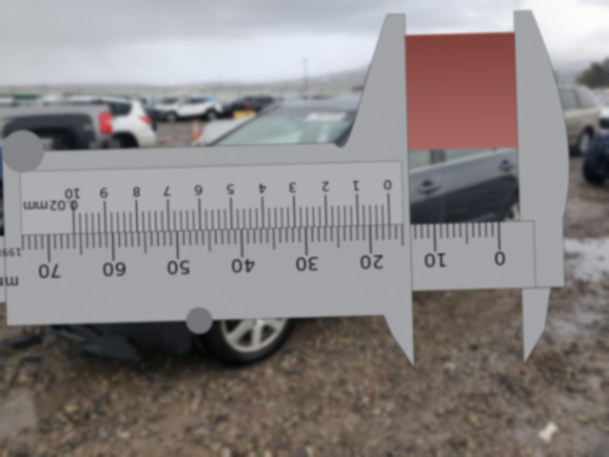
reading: 17.0 mm
